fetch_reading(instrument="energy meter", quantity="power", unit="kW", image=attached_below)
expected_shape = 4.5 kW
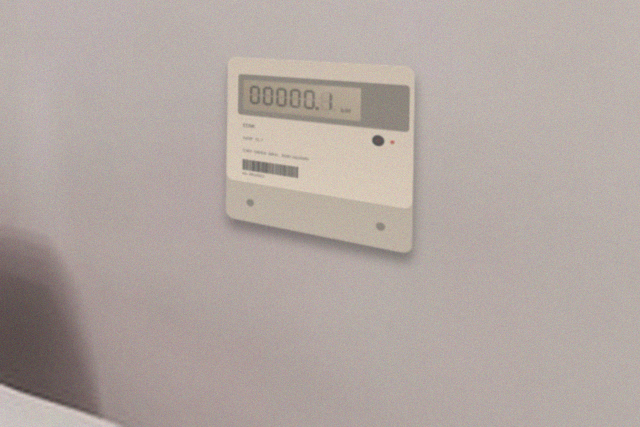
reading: 0.1 kW
